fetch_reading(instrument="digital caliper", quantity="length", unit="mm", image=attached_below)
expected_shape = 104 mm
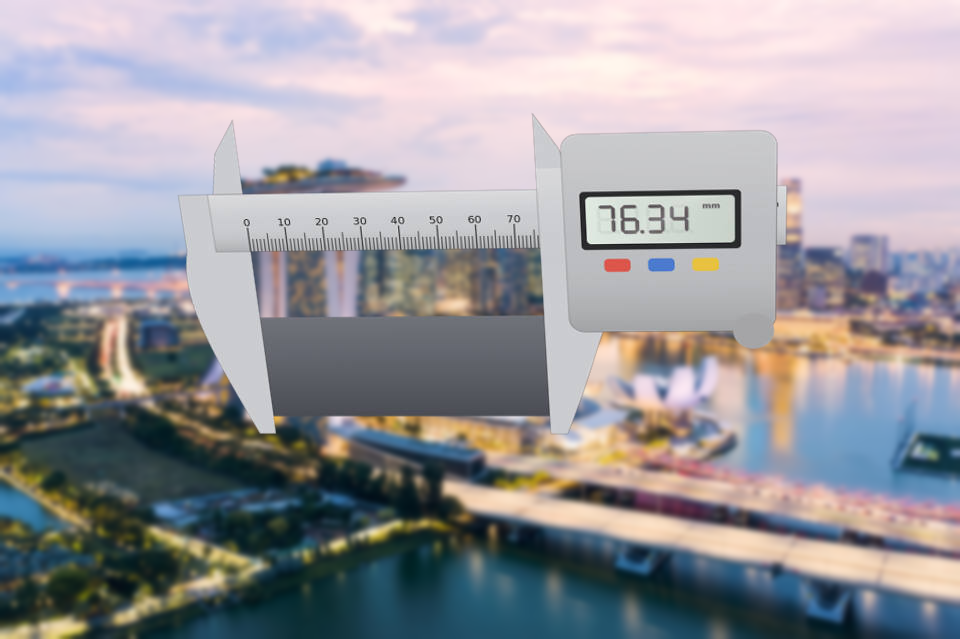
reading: 76.34 mm
